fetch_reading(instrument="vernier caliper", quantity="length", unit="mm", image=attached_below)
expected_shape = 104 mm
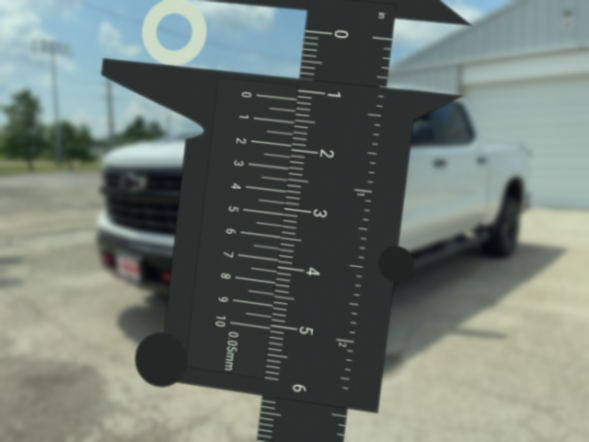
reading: 11.5 mm
